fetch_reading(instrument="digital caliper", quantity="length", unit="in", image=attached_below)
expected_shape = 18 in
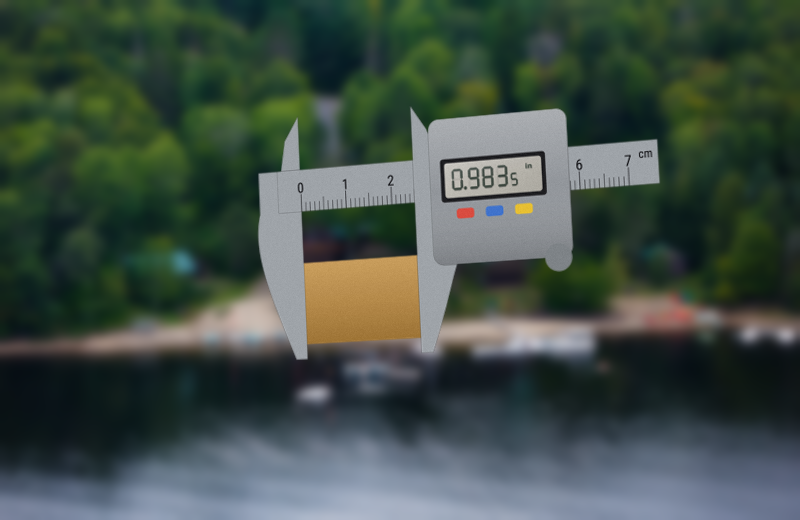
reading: 0.9835 in
